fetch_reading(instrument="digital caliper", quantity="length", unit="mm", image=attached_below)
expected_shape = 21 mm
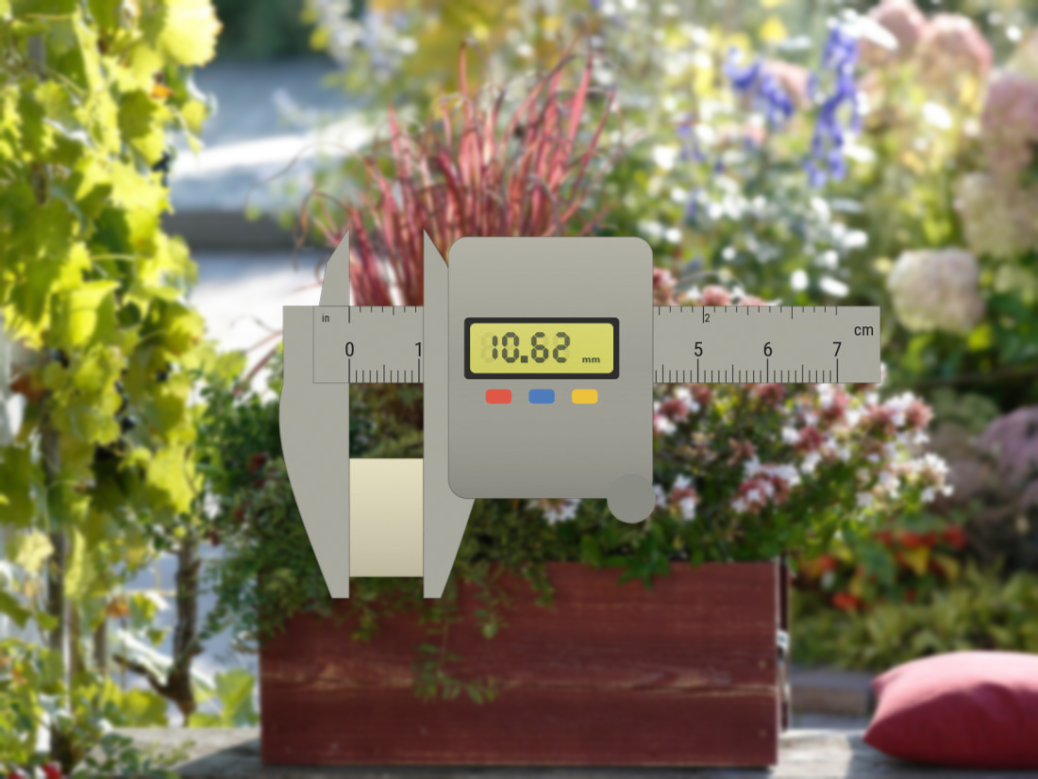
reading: 10.62 mm
